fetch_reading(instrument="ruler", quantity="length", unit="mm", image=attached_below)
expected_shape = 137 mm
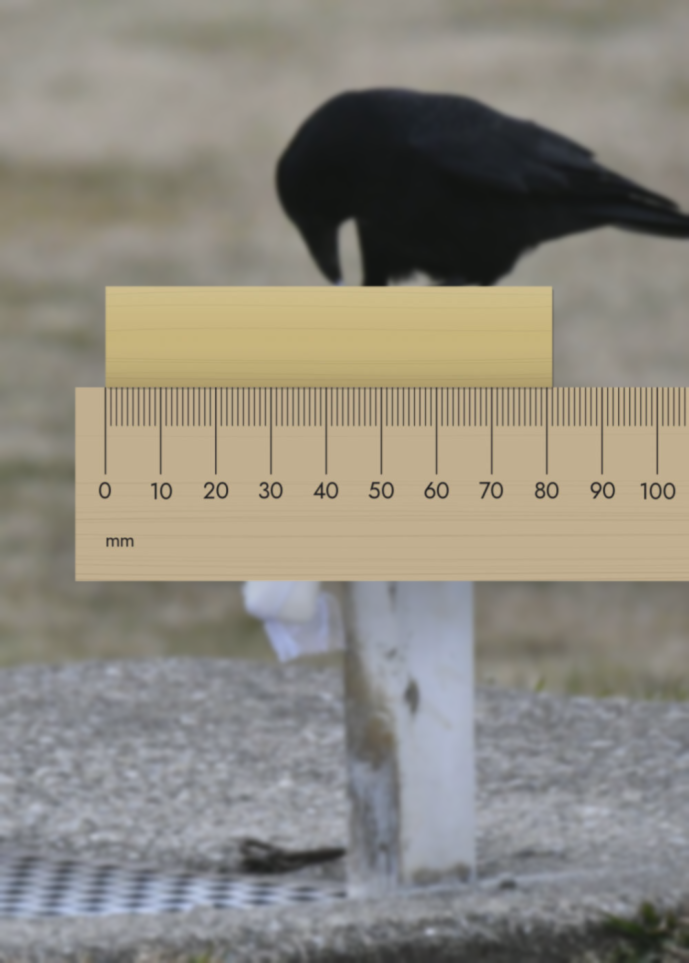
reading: 81 mm
